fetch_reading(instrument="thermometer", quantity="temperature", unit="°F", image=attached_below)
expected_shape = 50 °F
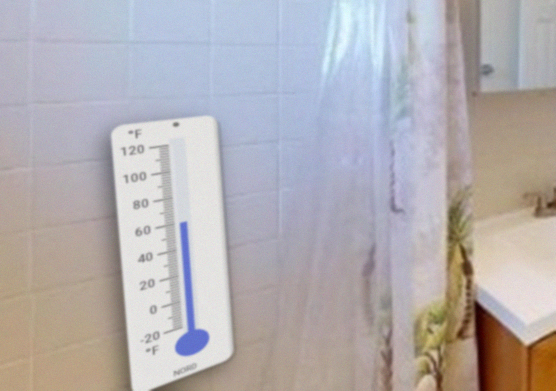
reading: 60 °F
